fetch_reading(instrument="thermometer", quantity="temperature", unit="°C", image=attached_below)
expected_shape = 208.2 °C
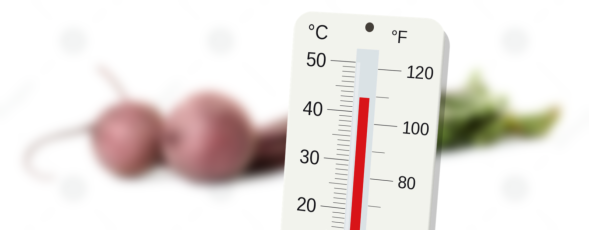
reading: 43 °C
